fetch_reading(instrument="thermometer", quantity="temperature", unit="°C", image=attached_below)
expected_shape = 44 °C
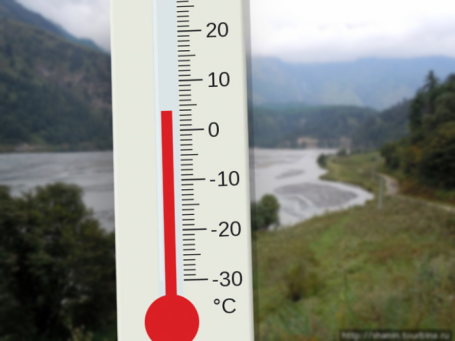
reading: 4 °C
